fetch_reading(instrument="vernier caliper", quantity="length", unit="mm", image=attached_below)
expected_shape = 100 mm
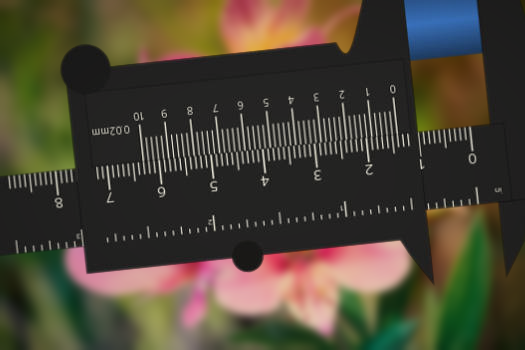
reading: 14.0 mm
